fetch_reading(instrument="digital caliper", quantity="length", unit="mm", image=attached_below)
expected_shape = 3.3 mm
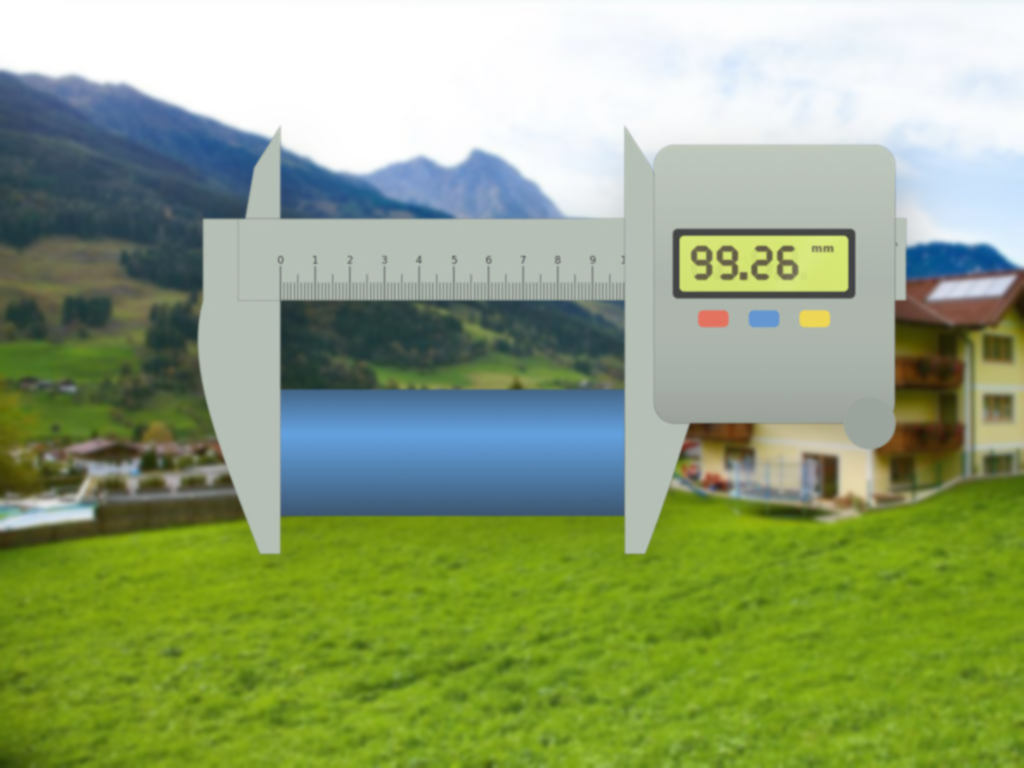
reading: 99.26 mm
